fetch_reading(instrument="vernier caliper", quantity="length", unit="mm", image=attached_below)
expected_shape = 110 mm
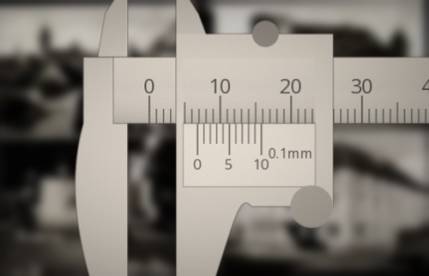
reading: 6.8 mm
